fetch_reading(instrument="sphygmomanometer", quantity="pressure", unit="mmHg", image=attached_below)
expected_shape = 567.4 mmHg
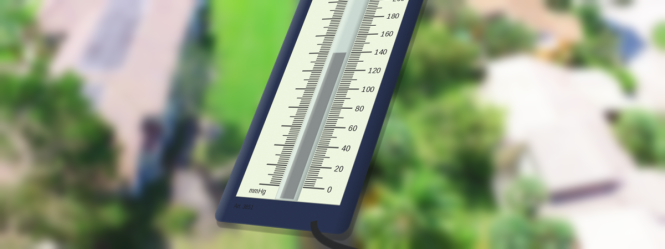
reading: 140 mmHg
